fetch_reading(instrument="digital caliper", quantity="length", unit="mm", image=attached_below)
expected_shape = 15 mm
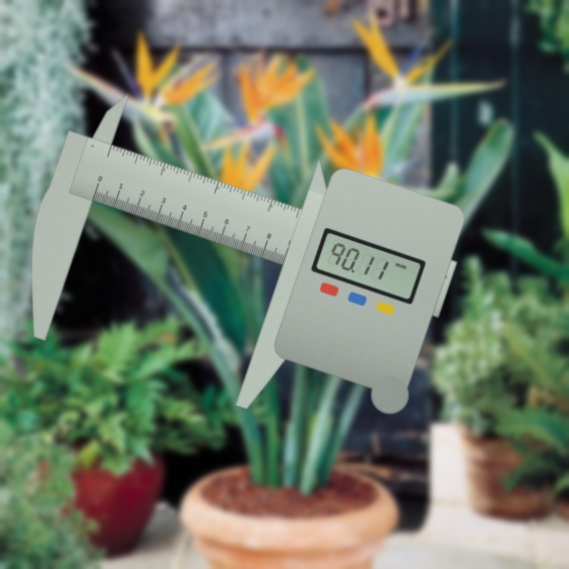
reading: 90.11 mm
